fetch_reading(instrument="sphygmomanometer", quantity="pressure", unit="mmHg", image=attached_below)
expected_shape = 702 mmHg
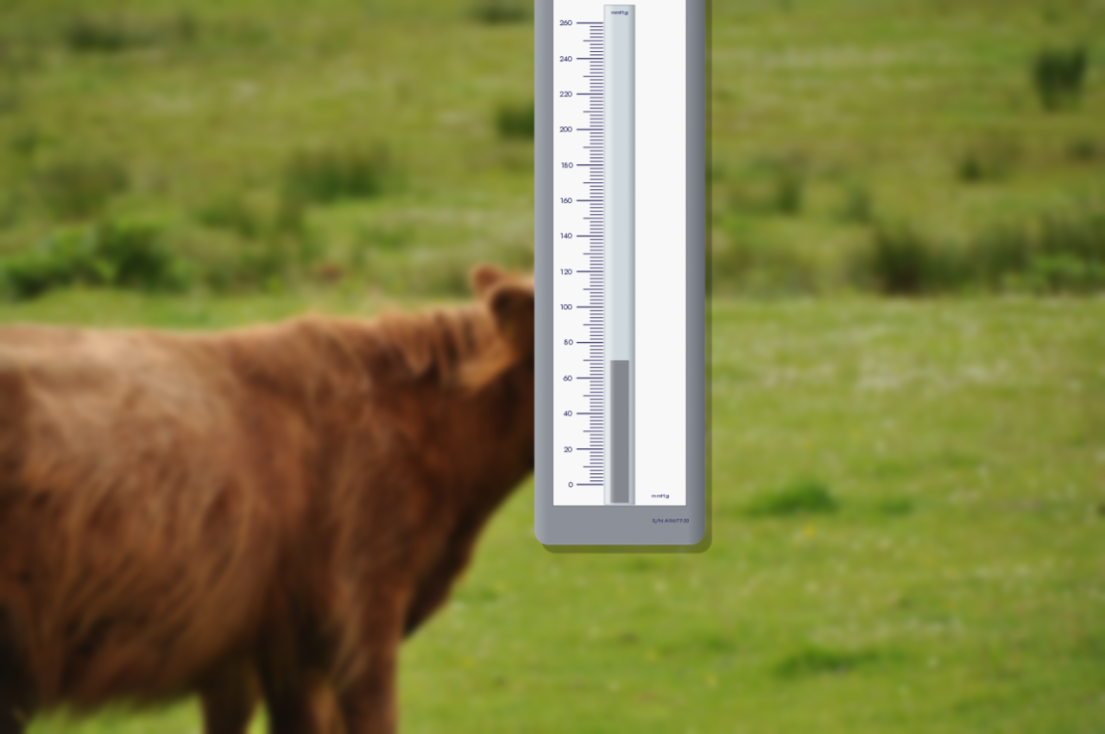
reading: 70 mmHg
